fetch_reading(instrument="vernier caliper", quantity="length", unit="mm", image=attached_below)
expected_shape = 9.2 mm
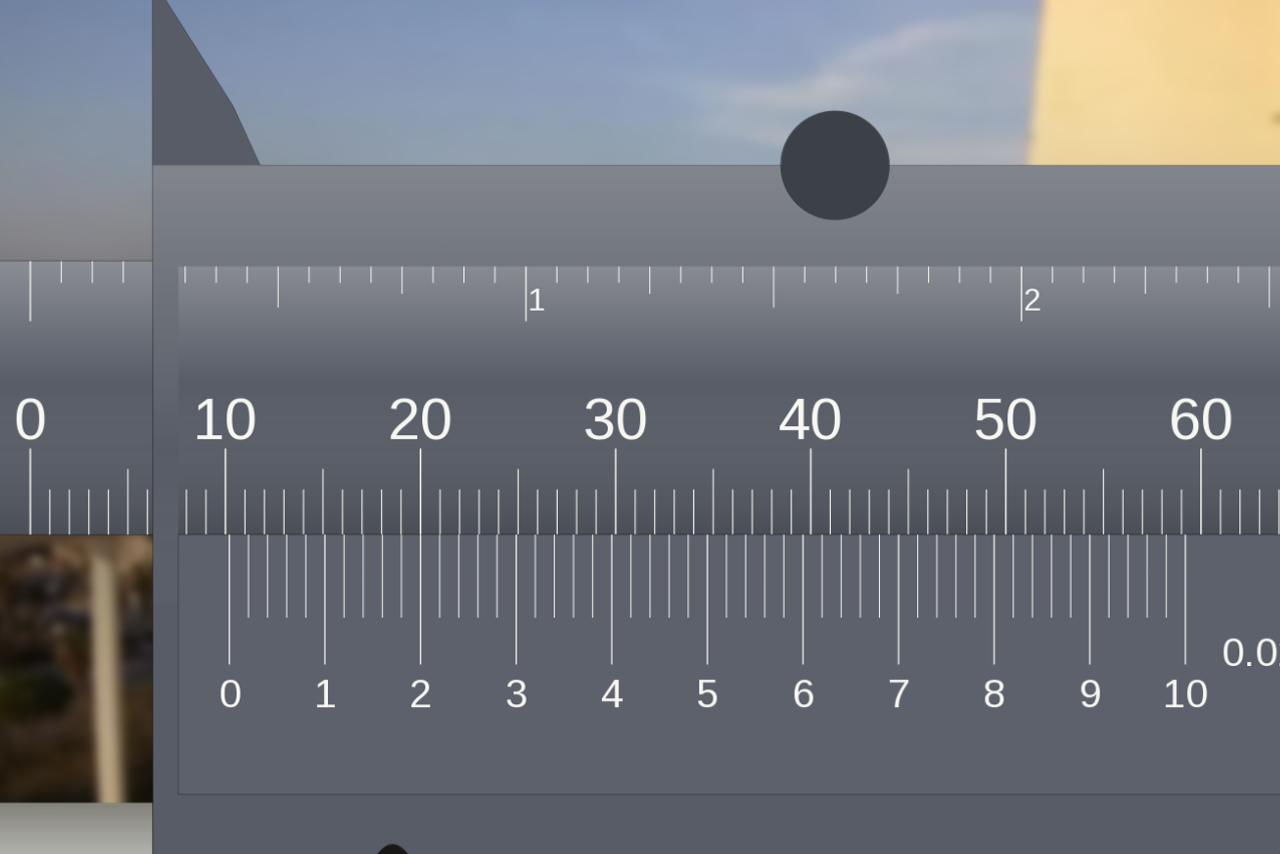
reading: 10.2 mm
